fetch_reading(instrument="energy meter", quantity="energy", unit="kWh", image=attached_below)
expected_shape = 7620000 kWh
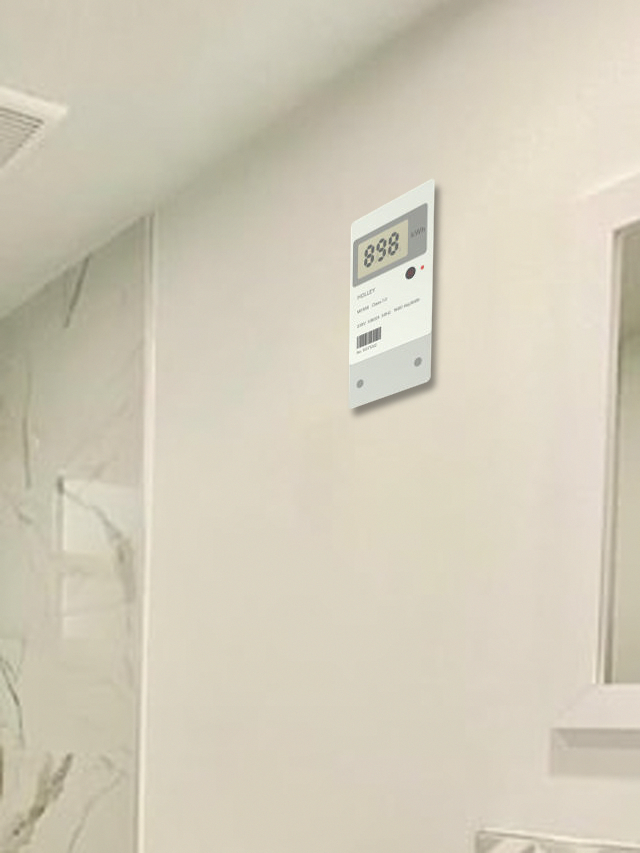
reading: 898 kWh
